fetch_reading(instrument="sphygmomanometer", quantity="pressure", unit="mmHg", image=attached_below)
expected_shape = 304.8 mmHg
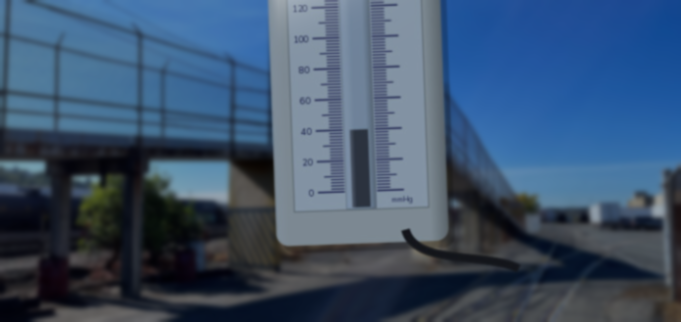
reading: 40 mmHg
